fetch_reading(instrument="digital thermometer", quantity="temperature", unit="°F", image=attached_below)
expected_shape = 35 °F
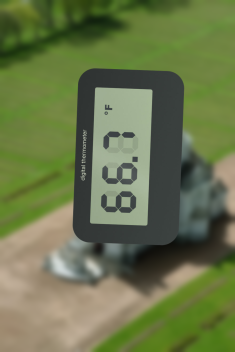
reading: 66.7 °F
